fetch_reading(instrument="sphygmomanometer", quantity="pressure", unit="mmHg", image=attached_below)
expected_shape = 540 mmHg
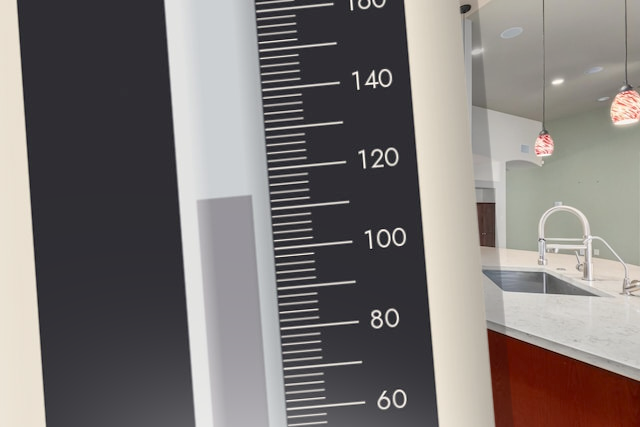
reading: 114 mmHg
